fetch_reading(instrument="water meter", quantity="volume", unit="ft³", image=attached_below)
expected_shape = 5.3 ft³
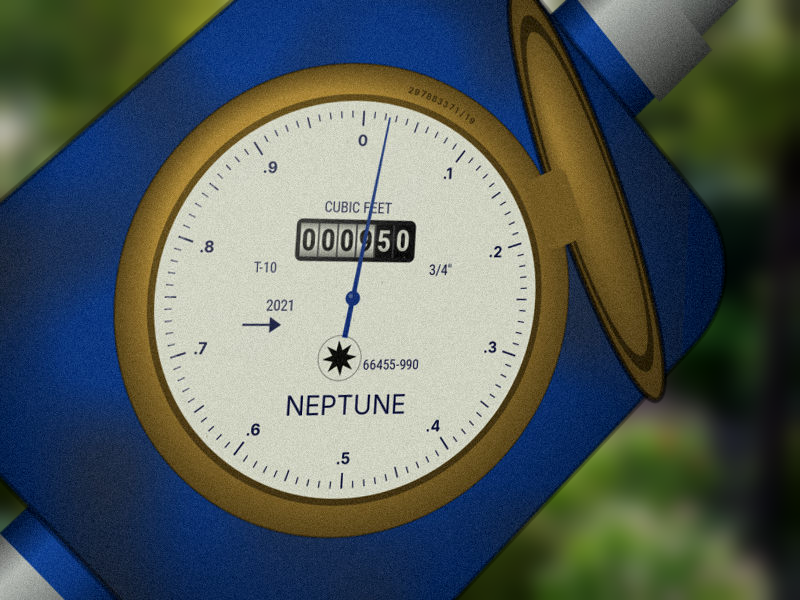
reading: 950.02 ft³
